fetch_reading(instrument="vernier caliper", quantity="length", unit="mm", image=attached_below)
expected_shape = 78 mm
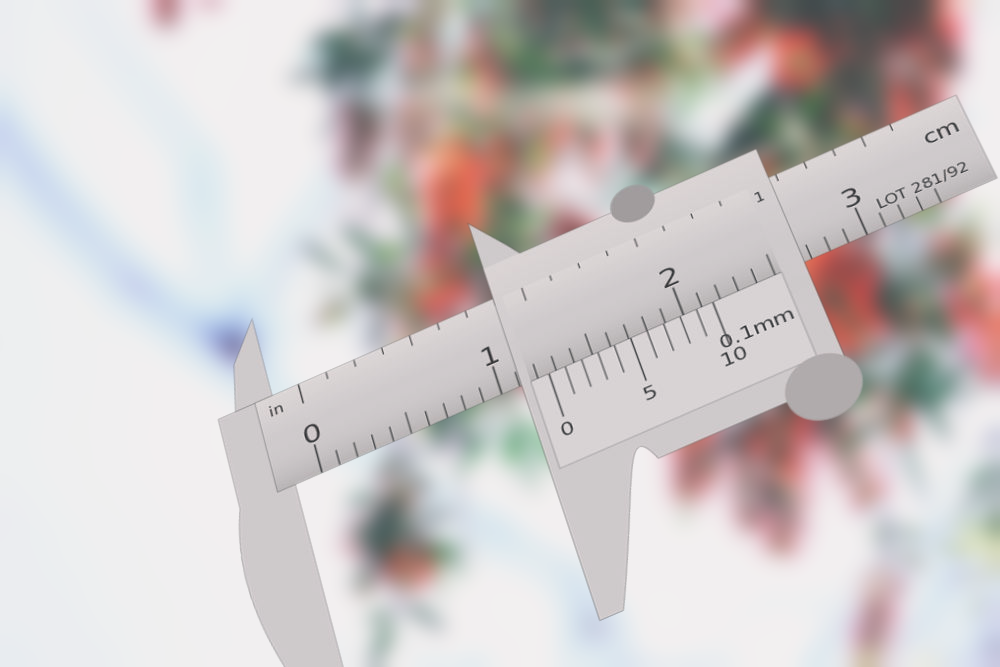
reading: 12.6 mm
